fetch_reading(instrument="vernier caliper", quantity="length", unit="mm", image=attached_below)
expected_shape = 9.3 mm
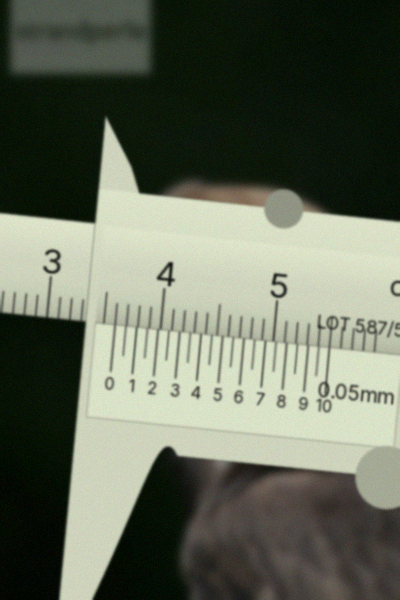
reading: 36.0 mm
